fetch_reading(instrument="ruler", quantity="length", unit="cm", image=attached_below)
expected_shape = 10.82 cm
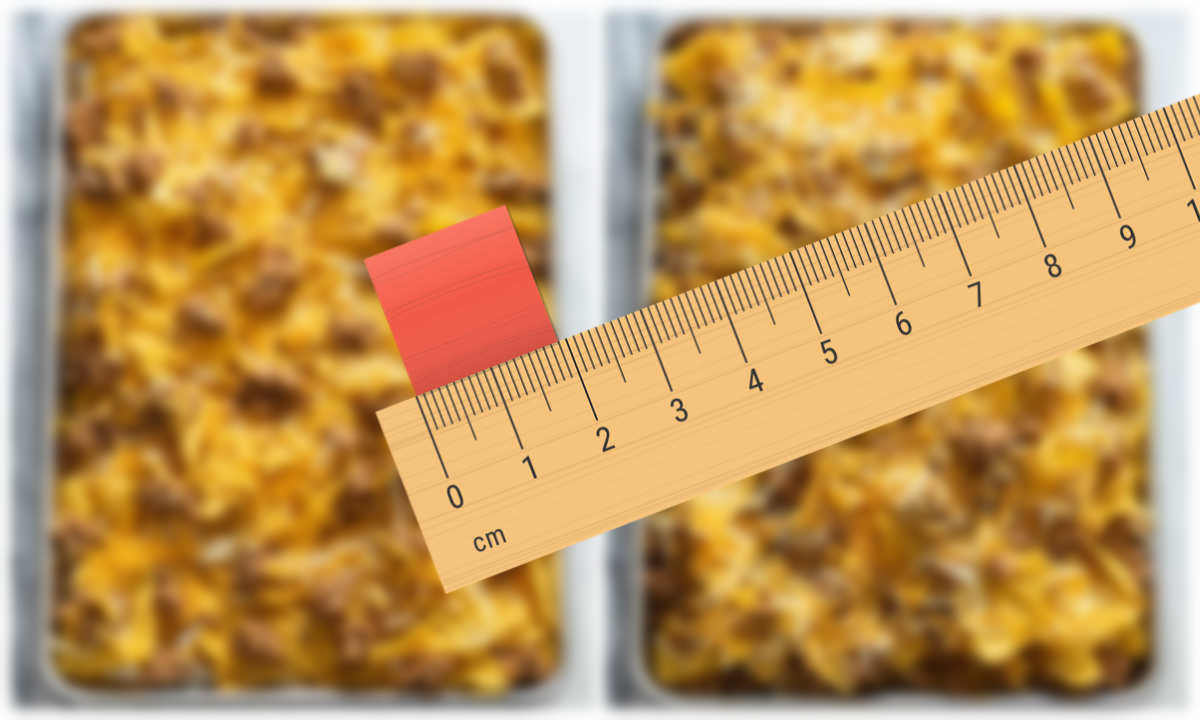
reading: 1.9 cm
